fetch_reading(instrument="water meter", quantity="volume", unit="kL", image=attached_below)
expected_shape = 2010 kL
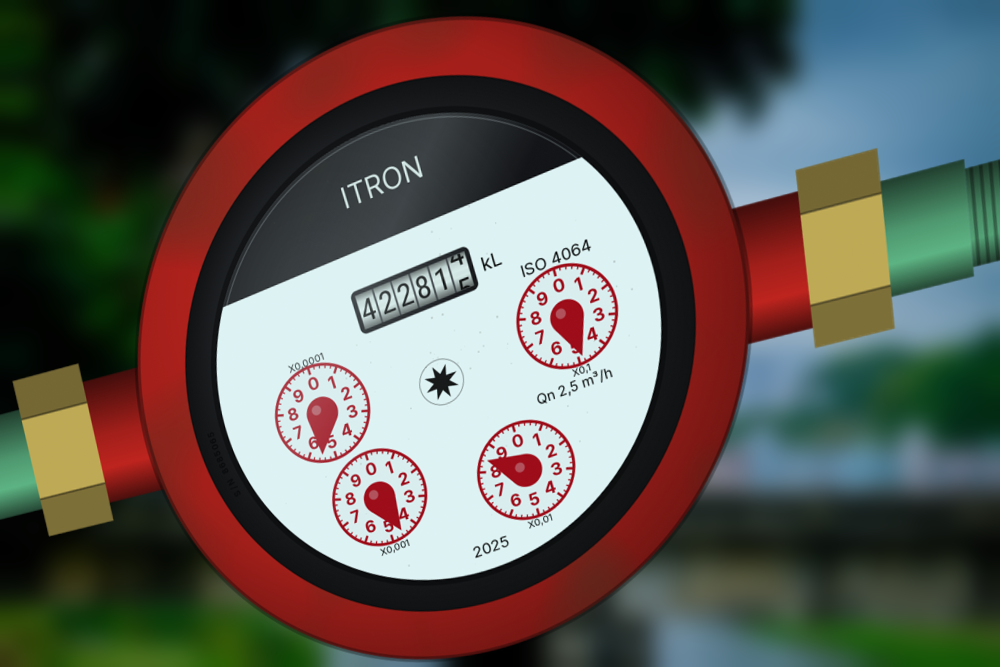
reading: 422814.4845 kL
